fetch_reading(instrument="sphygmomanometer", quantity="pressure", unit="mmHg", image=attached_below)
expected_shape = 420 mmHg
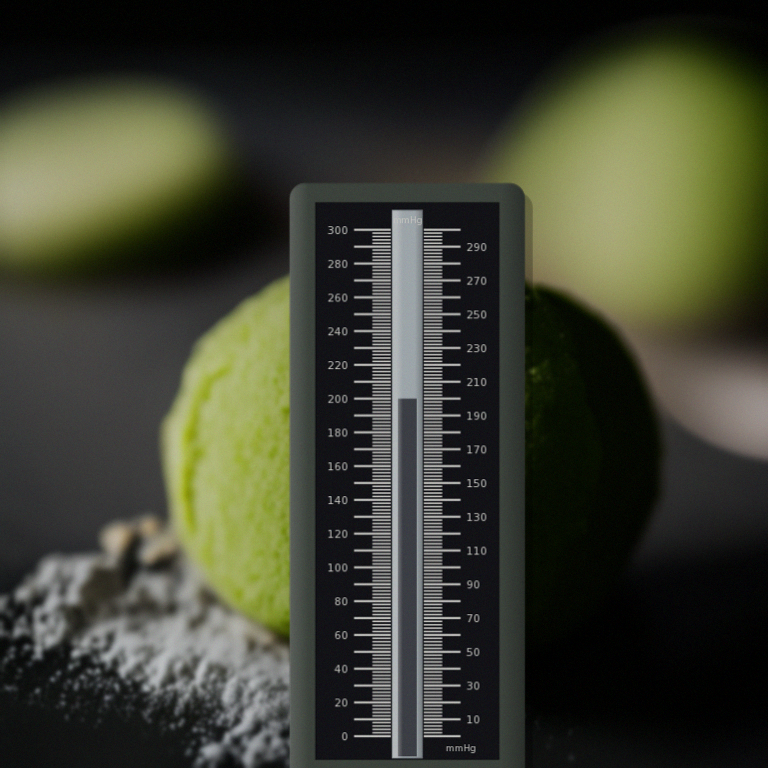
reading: 200 mmHg
